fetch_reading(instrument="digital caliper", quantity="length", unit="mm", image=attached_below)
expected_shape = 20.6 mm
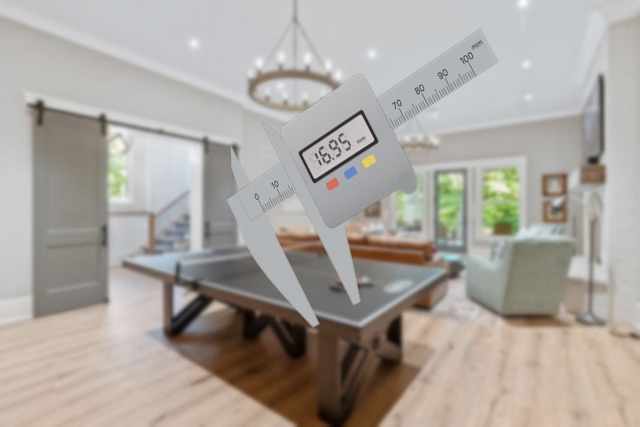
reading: 16.95 mm
